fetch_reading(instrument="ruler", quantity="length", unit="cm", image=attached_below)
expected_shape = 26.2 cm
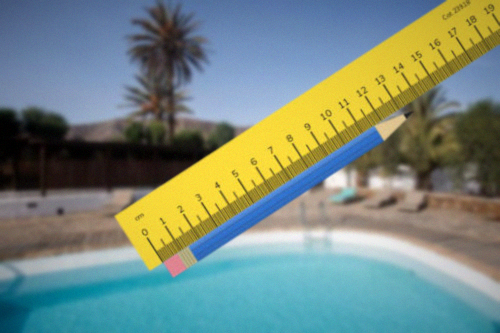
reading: 13.5 cm
